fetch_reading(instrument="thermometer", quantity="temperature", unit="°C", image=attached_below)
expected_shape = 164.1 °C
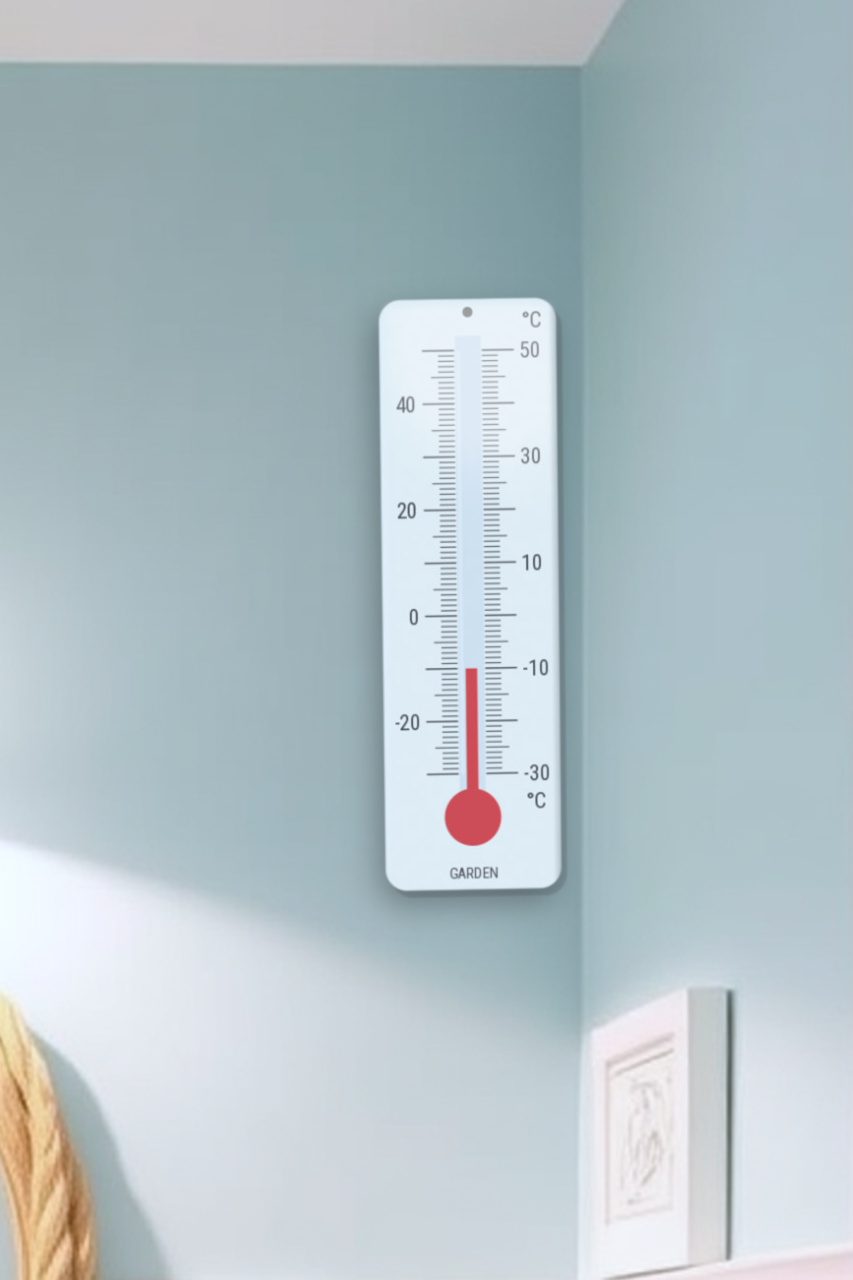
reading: -10 °C
